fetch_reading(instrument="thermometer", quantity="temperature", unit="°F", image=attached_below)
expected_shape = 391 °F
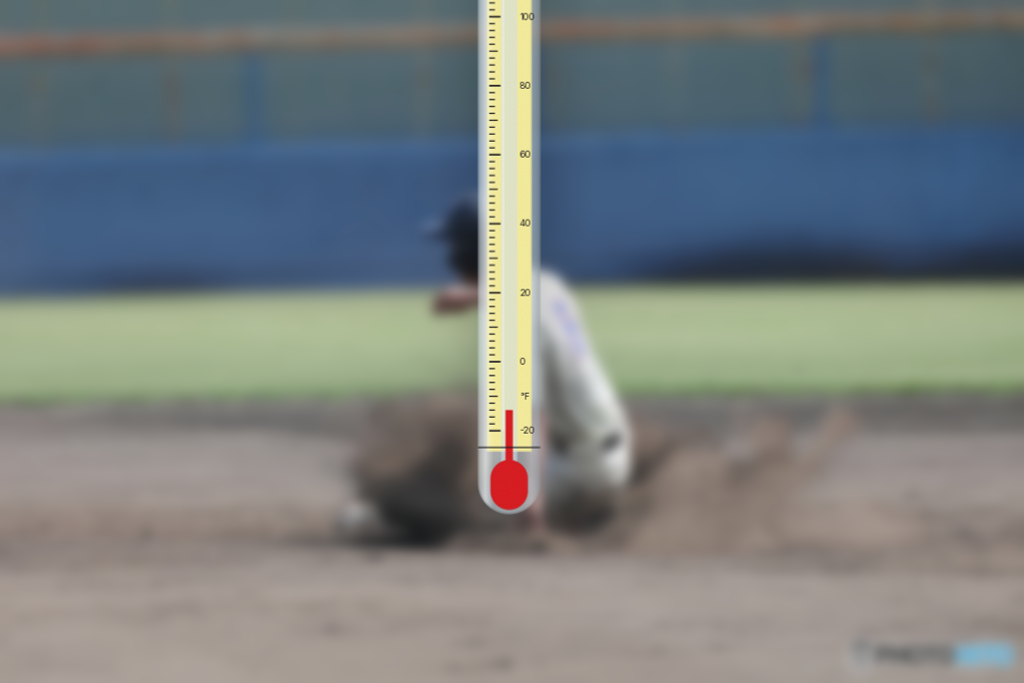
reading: -14 °F
